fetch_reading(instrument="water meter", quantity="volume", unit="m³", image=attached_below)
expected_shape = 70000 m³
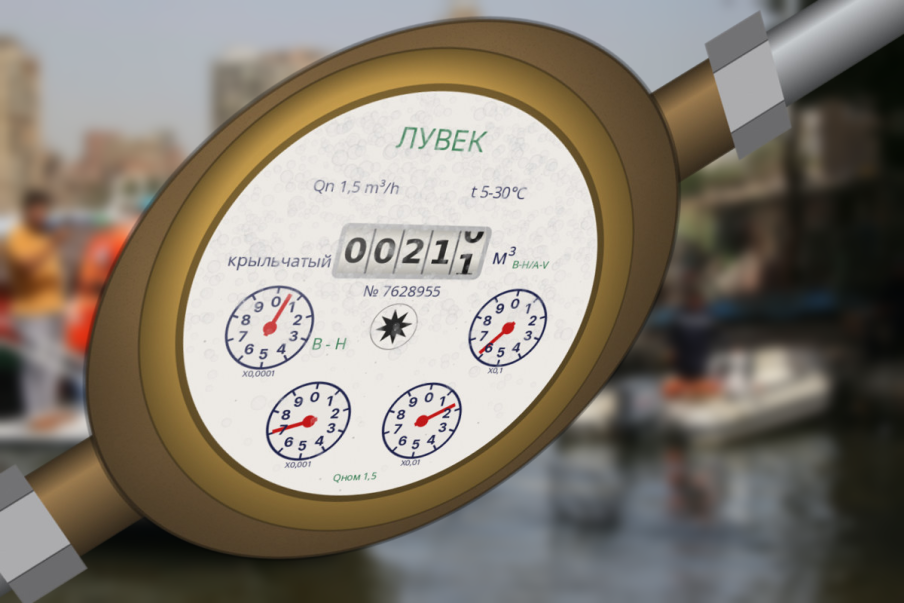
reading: 210.6170 m³
